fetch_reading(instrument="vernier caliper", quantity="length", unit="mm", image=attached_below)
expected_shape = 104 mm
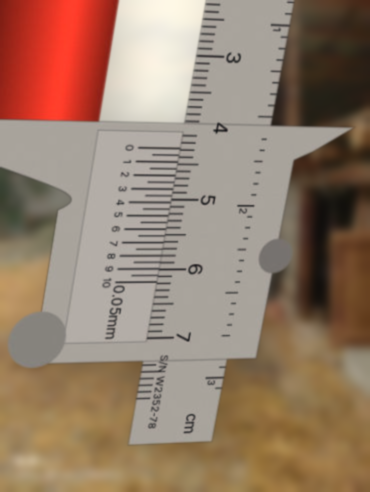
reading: 42.8 mm
